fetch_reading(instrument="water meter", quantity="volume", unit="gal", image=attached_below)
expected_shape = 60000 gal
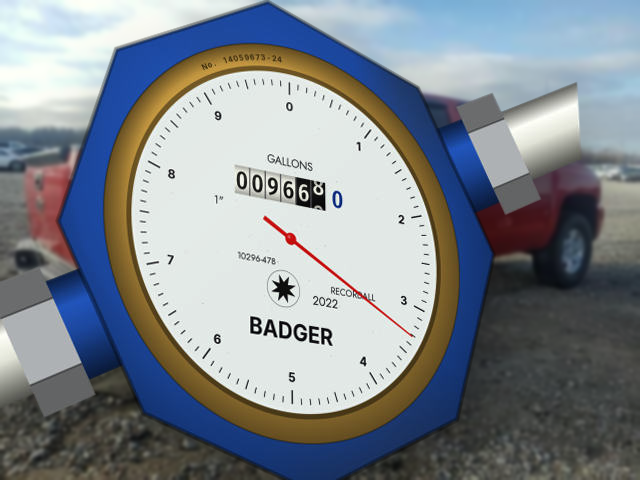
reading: 96683.3 gal
